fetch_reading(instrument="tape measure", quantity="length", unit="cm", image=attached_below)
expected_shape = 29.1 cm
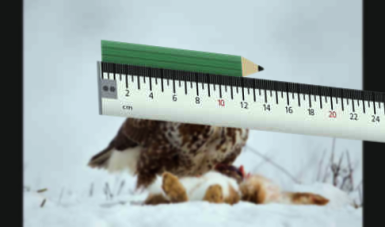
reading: 14 cm
